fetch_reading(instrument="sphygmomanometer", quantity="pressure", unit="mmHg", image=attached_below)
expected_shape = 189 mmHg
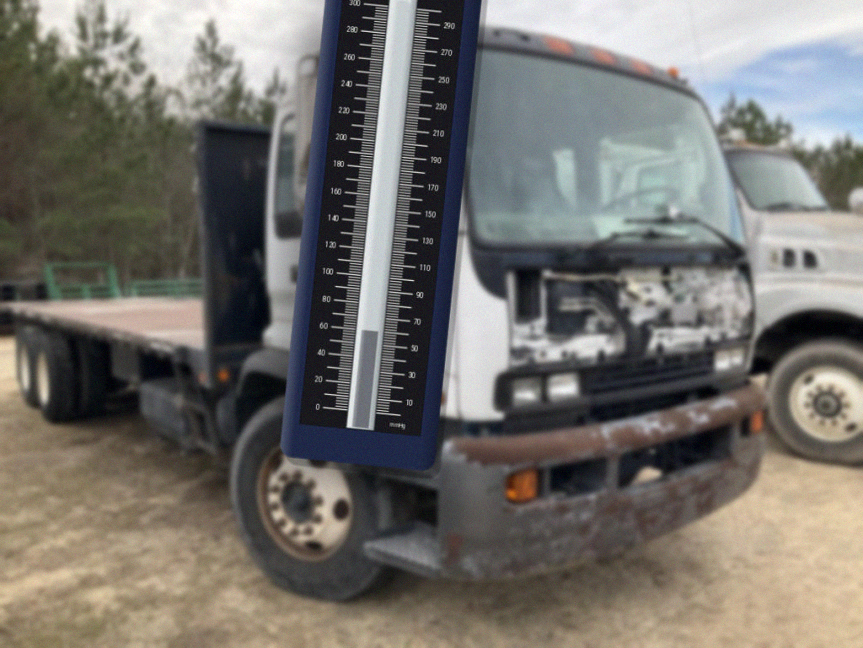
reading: 60 mmHg
